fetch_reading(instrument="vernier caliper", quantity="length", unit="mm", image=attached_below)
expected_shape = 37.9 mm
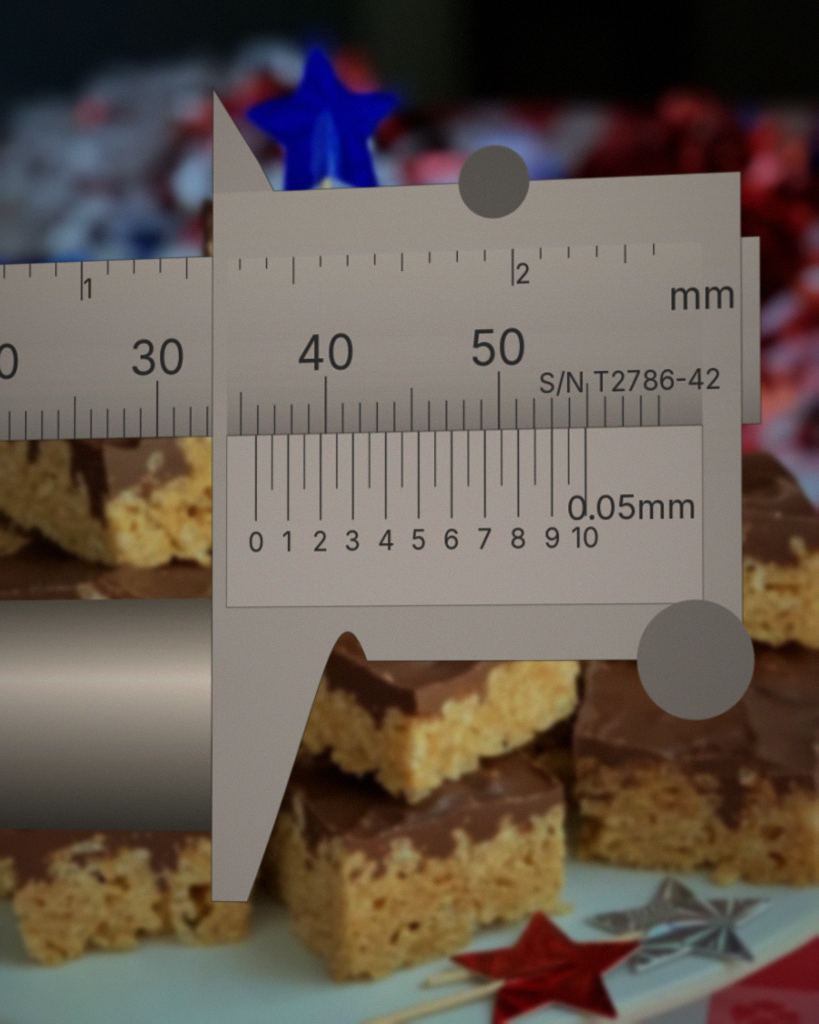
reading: 35.9 mm
